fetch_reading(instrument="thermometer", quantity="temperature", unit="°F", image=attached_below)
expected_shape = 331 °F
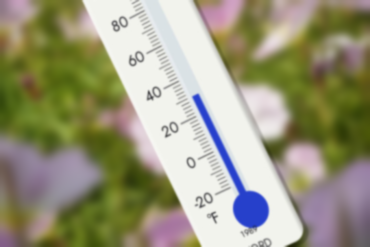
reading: 30 °F
